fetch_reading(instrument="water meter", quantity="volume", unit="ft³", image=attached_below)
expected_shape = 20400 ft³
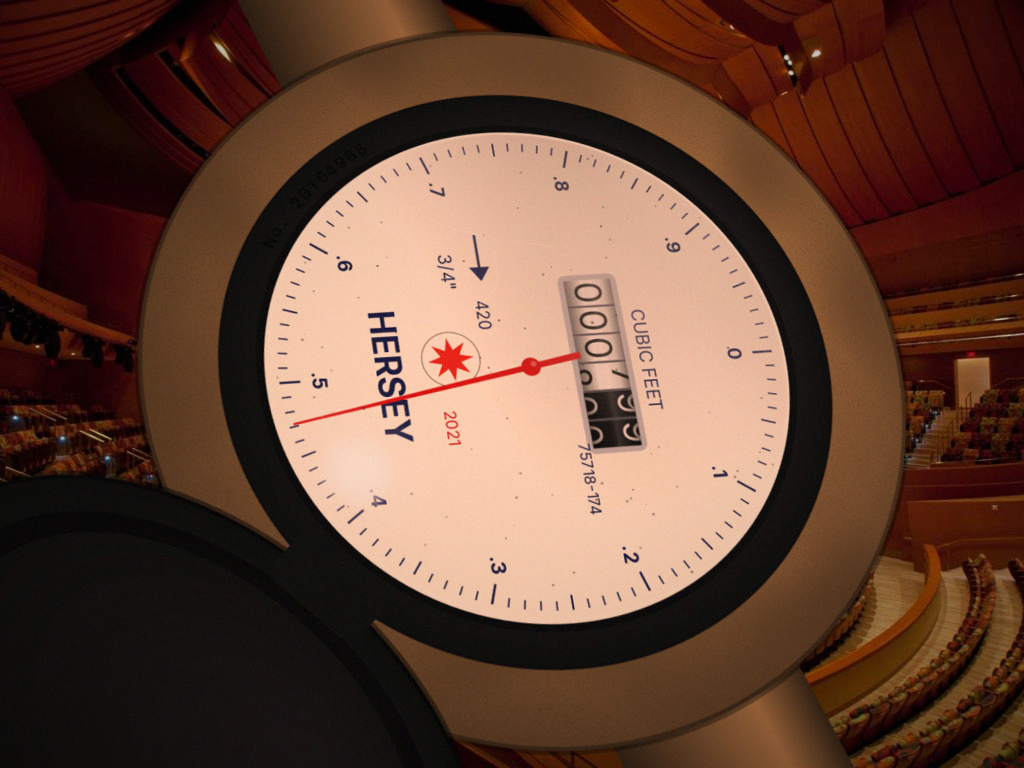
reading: 799.47 ft³
